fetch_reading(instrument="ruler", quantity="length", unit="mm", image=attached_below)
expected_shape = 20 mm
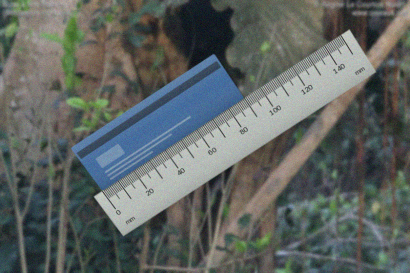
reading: 90 mm
